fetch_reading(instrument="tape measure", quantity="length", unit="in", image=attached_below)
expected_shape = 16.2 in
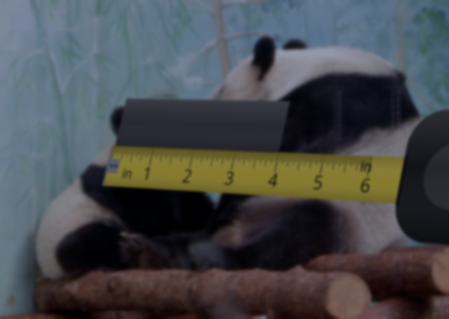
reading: 4 in
